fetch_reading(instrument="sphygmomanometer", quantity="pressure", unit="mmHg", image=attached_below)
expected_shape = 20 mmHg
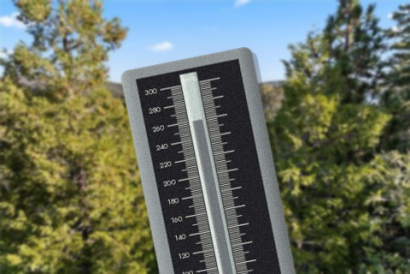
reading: 260 mmHg
